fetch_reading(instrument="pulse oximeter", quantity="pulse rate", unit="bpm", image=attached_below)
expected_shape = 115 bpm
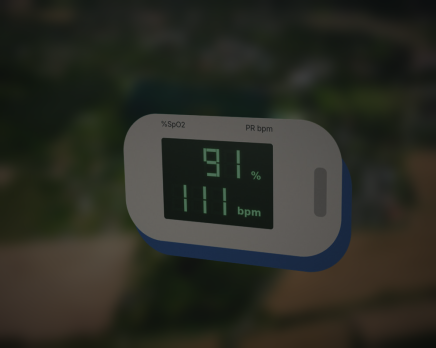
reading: 111 bpm
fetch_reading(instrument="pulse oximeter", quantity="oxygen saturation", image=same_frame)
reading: 91 %
